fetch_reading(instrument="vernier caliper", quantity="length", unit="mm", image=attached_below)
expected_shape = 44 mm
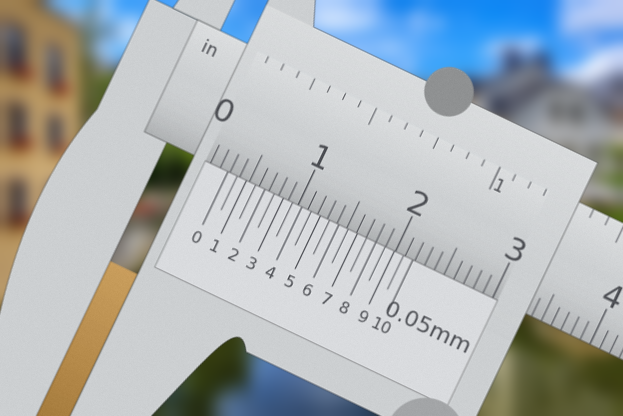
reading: 2.8 mm
